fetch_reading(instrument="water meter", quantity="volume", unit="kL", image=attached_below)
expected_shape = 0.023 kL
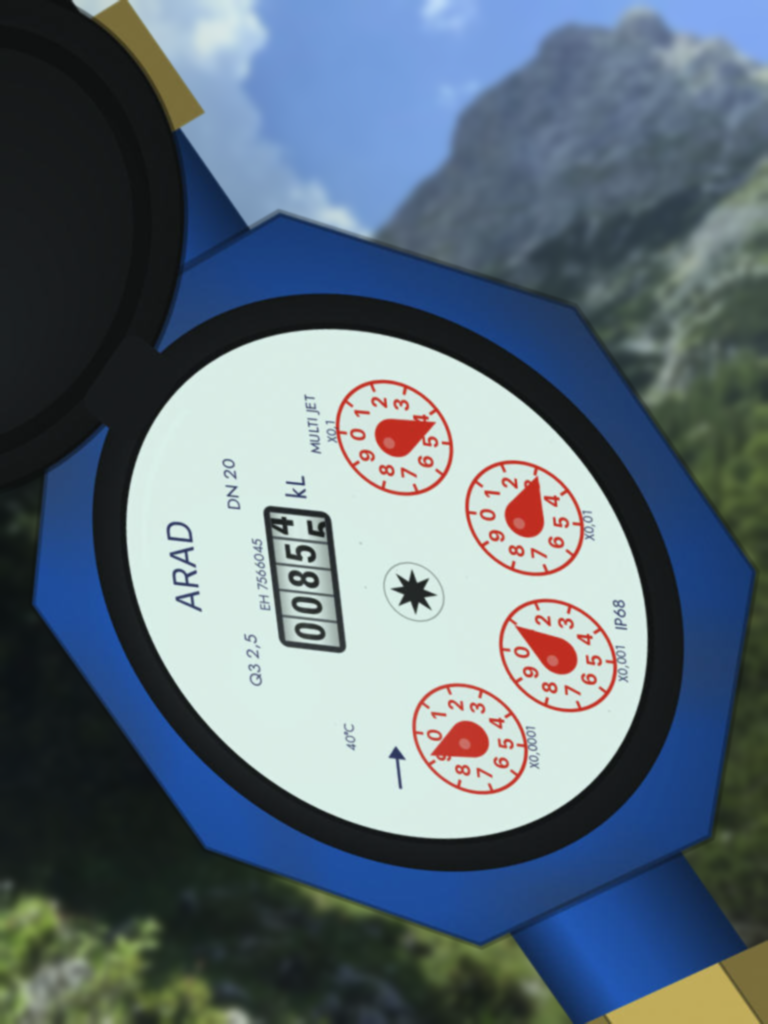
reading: 854.4309 kL
